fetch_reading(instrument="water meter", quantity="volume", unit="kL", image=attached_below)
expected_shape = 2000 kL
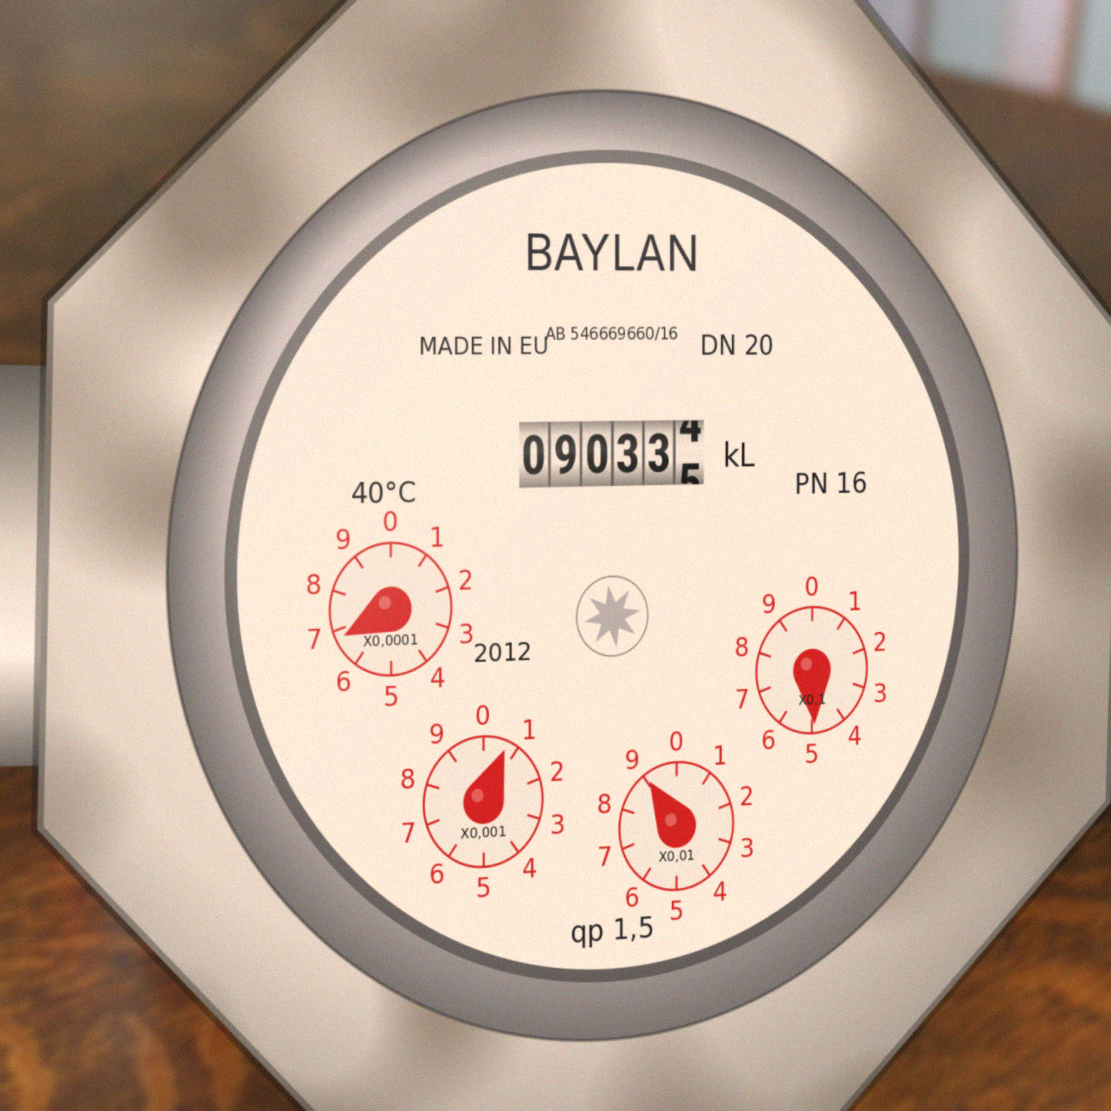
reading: 90334.4906 kL
